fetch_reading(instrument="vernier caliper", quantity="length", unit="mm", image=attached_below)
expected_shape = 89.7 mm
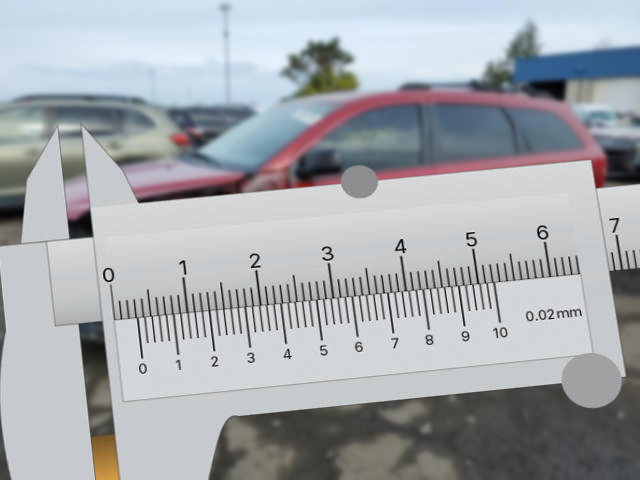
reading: 3.2 mm
